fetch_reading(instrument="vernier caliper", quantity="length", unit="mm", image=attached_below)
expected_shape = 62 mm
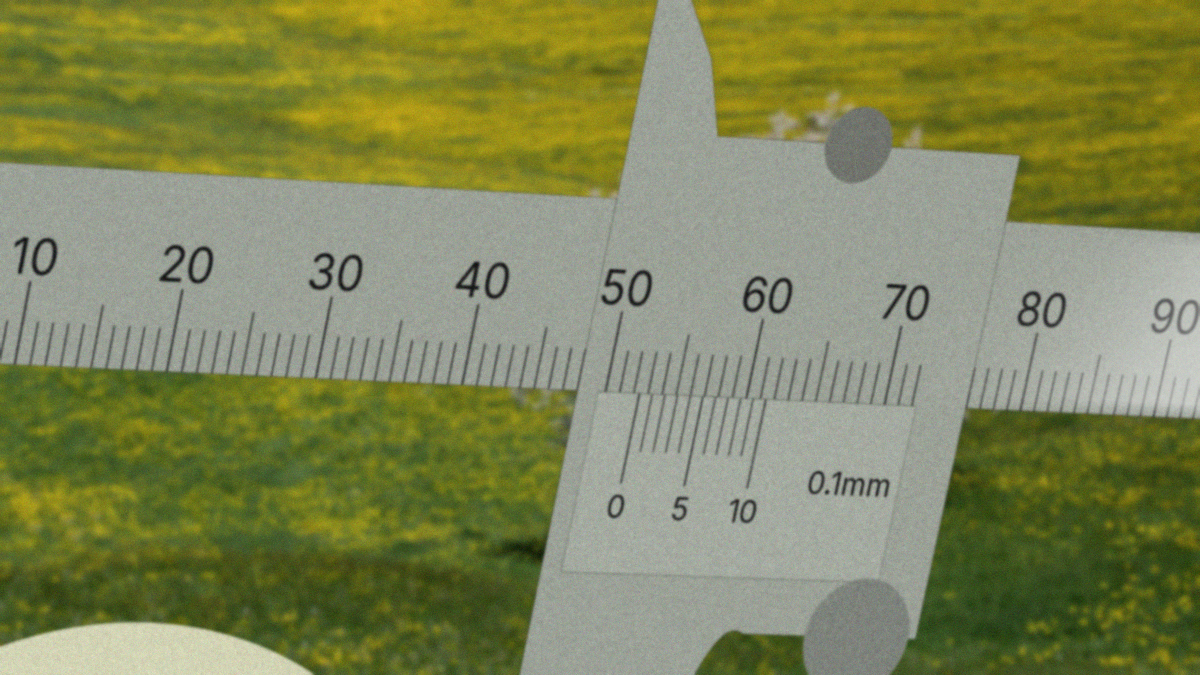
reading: 52.4 mm
